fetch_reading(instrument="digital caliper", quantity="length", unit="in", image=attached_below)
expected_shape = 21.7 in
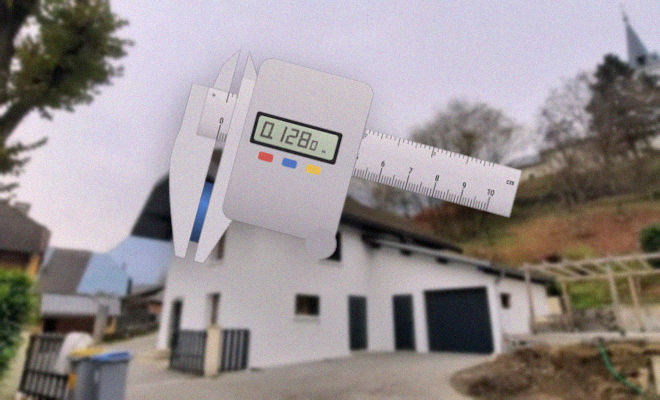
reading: 0.1280 in
